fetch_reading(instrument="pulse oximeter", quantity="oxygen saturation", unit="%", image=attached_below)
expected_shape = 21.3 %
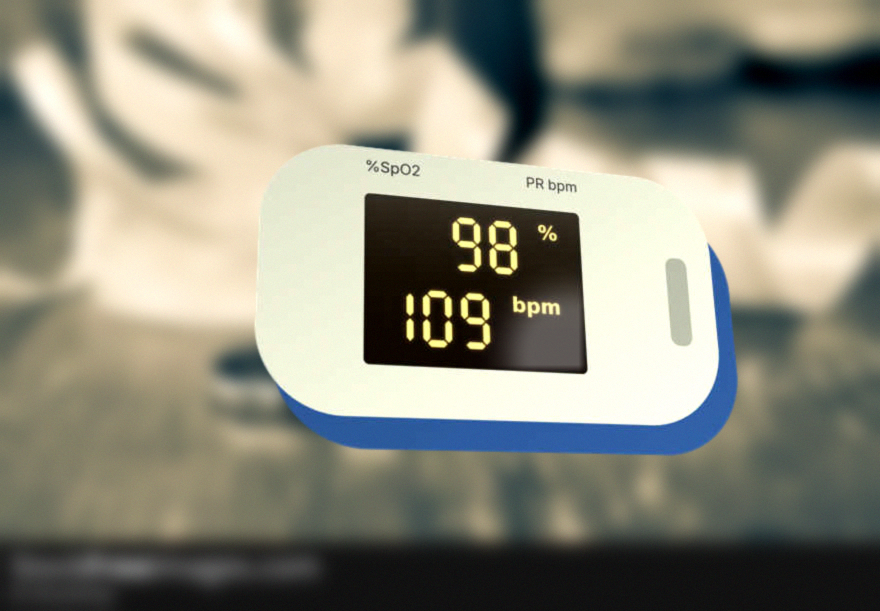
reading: 98 %
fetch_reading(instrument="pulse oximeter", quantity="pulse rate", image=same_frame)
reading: 109 bpm
